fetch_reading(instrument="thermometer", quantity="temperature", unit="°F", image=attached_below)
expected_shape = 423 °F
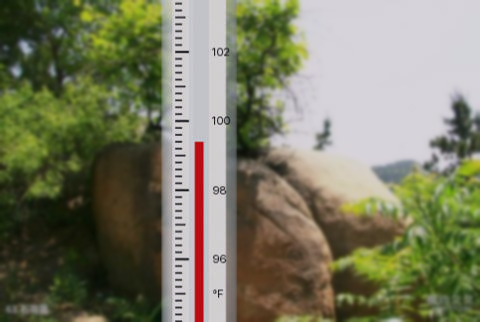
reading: 99.4 °F
